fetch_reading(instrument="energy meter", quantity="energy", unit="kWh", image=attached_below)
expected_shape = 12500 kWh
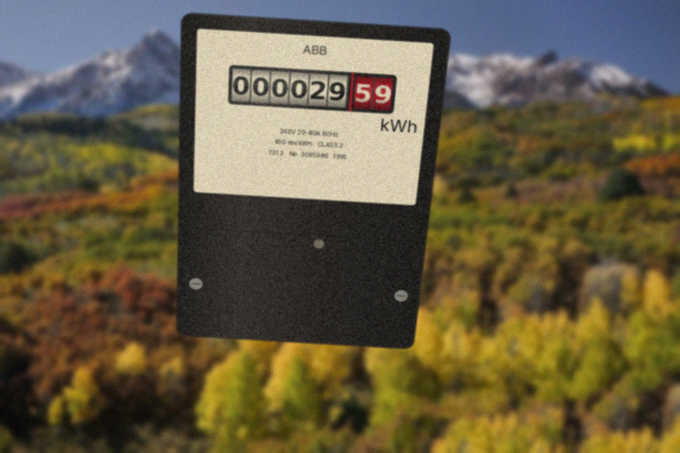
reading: 29.59 kWh
